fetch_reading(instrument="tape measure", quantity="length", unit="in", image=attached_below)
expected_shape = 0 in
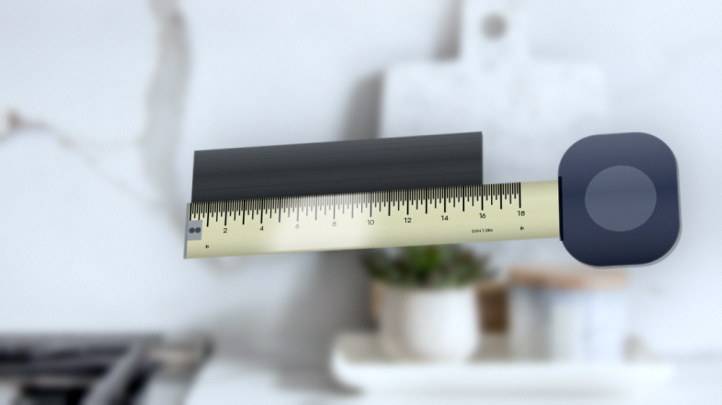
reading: 16 in
